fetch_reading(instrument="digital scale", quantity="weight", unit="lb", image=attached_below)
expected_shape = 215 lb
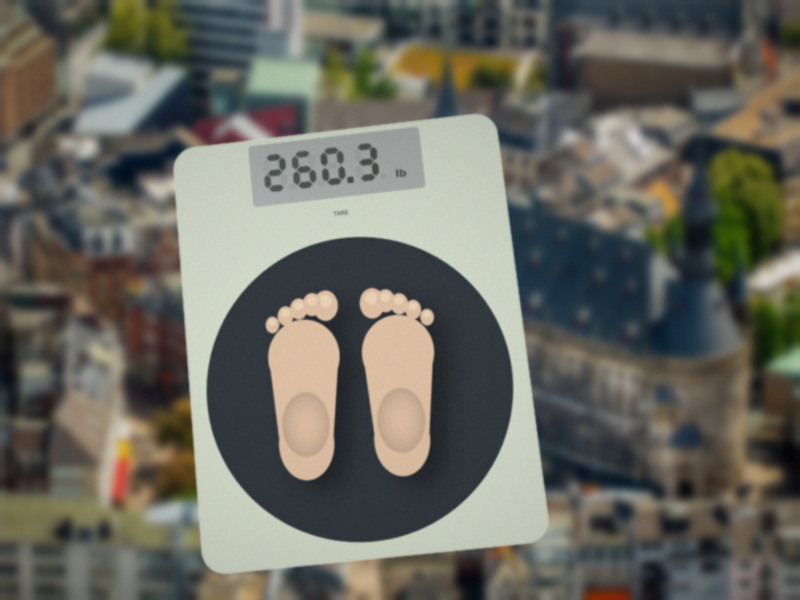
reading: 260.3 lb
